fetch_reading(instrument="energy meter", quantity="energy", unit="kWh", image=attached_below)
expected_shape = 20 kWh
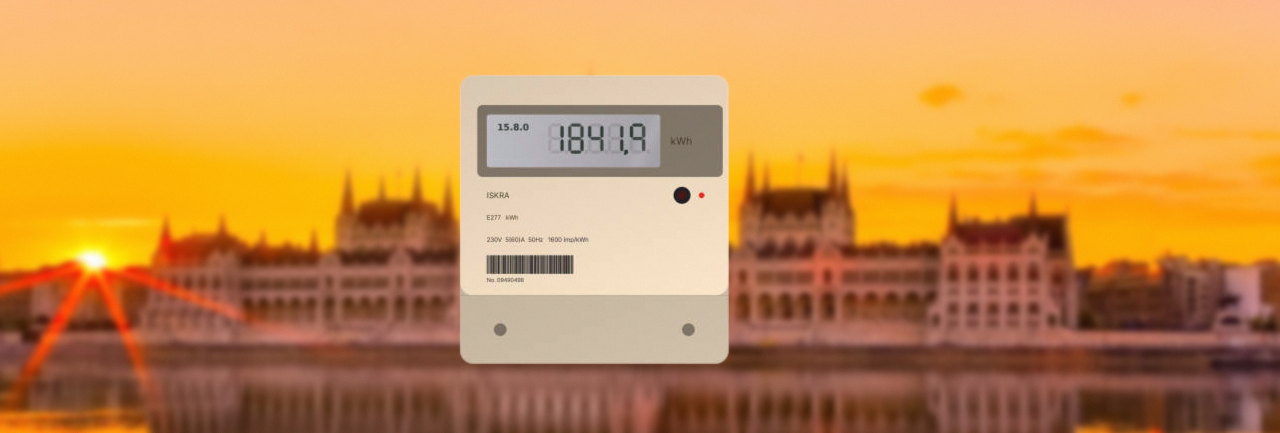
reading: 1841.9 kWh
